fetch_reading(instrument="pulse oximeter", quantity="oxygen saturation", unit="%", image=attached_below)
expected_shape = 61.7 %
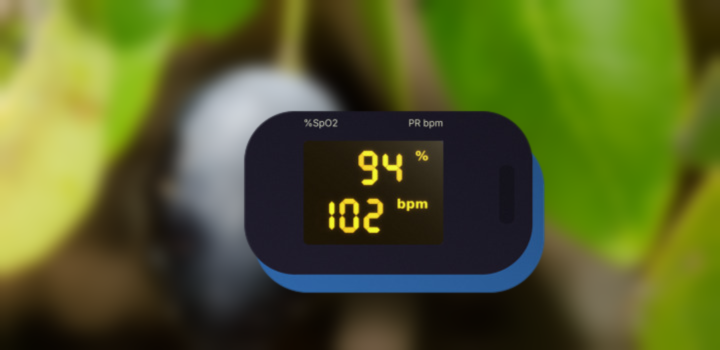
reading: 94 %
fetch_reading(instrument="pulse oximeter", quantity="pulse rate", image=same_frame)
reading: 102 bpm
